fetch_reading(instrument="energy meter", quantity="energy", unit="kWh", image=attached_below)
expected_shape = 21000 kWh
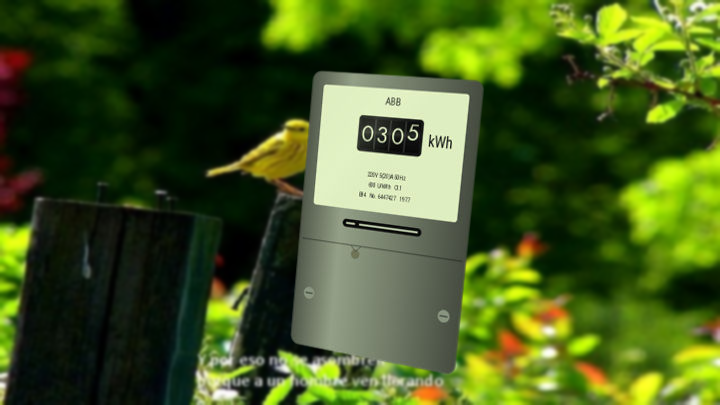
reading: 305 kWh
